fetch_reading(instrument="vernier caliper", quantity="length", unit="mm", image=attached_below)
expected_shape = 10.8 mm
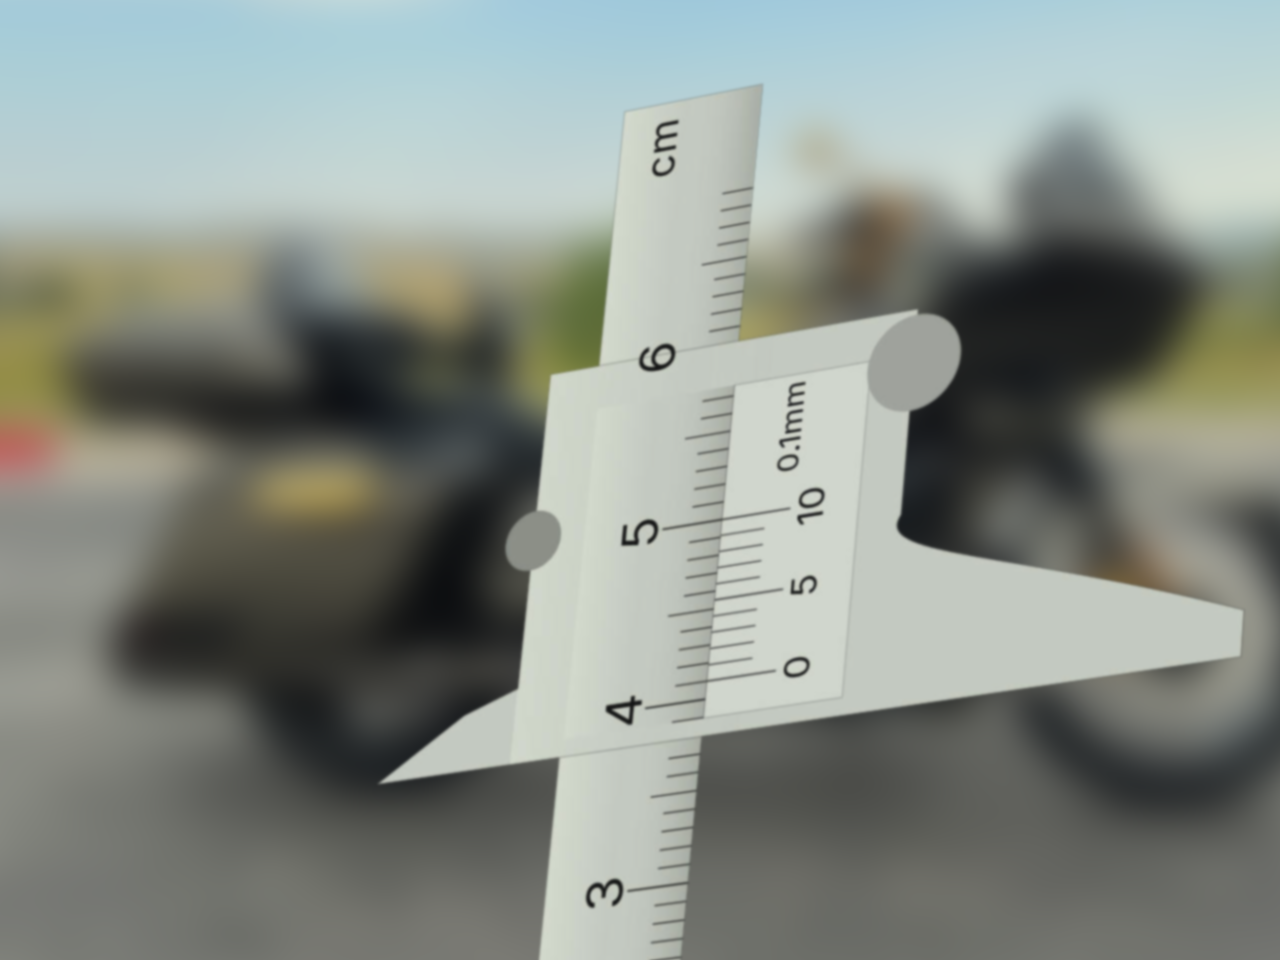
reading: 41.0 mm
